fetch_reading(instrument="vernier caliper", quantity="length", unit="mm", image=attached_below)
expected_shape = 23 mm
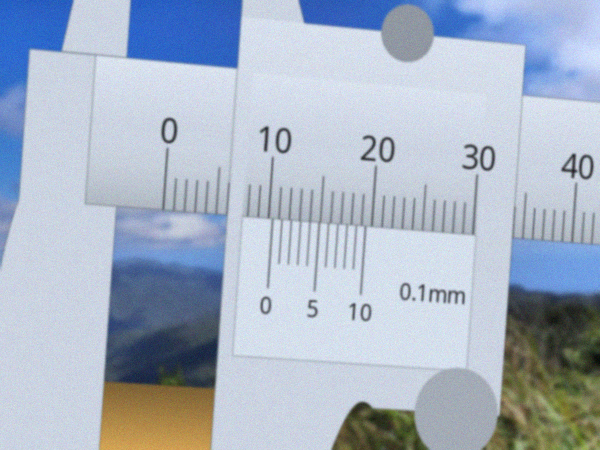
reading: 10.4 mm
